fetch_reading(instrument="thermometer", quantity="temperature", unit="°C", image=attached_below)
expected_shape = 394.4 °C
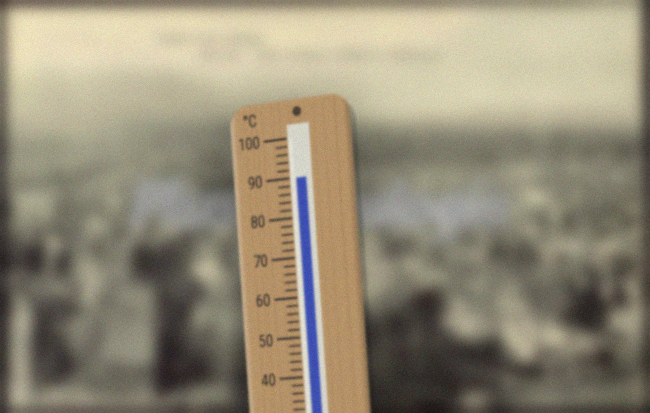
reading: 90 °C
